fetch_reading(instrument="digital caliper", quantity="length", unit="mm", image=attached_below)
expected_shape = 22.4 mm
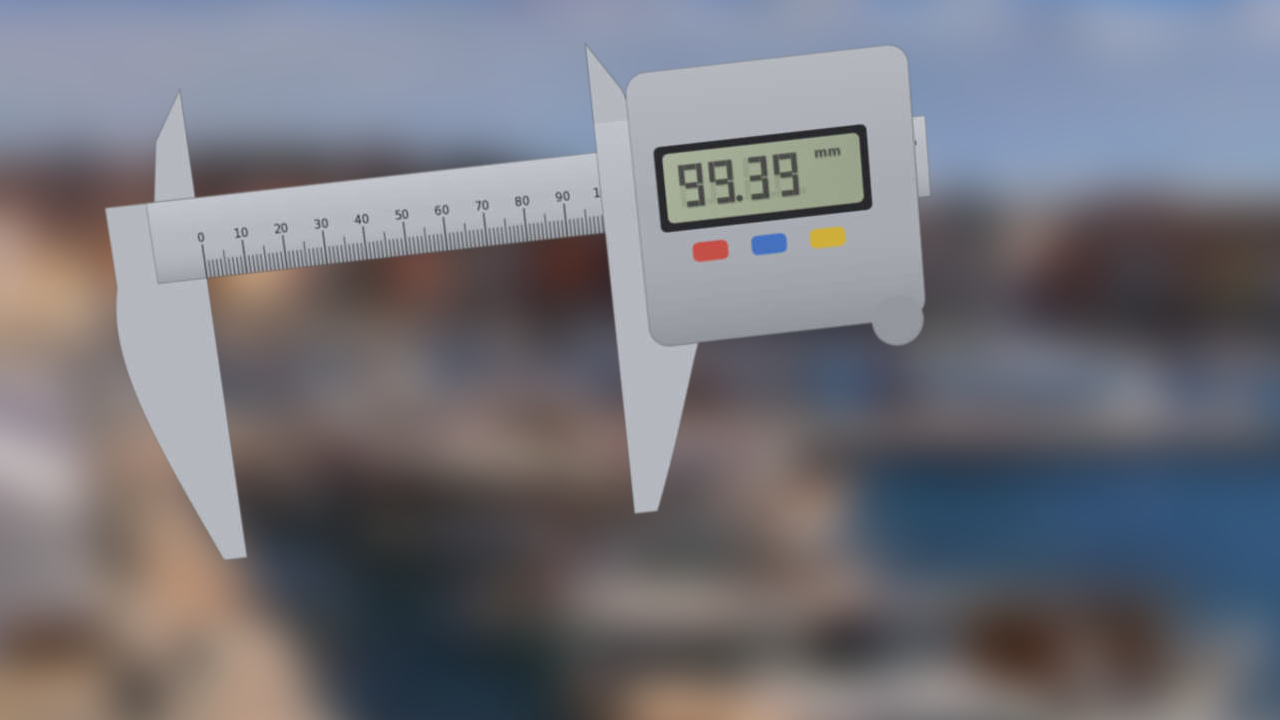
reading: 99.39 mm
